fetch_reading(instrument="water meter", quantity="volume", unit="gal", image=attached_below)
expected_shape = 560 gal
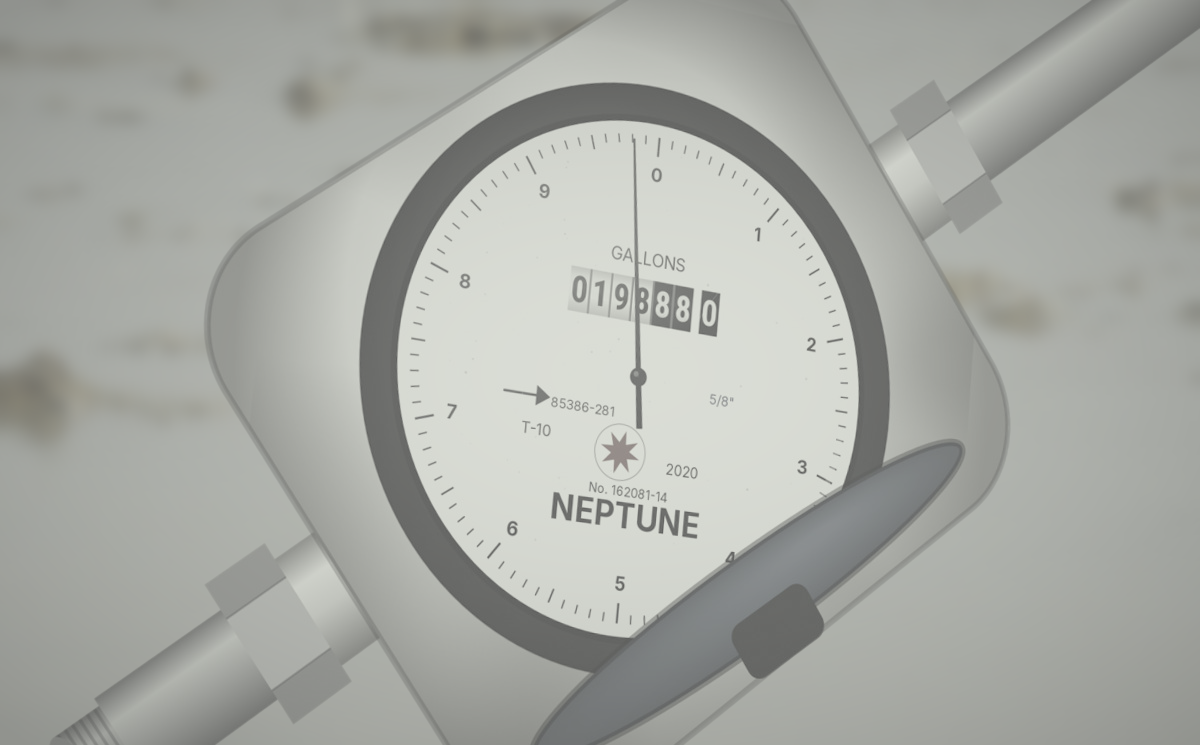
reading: 198879.8 gal
